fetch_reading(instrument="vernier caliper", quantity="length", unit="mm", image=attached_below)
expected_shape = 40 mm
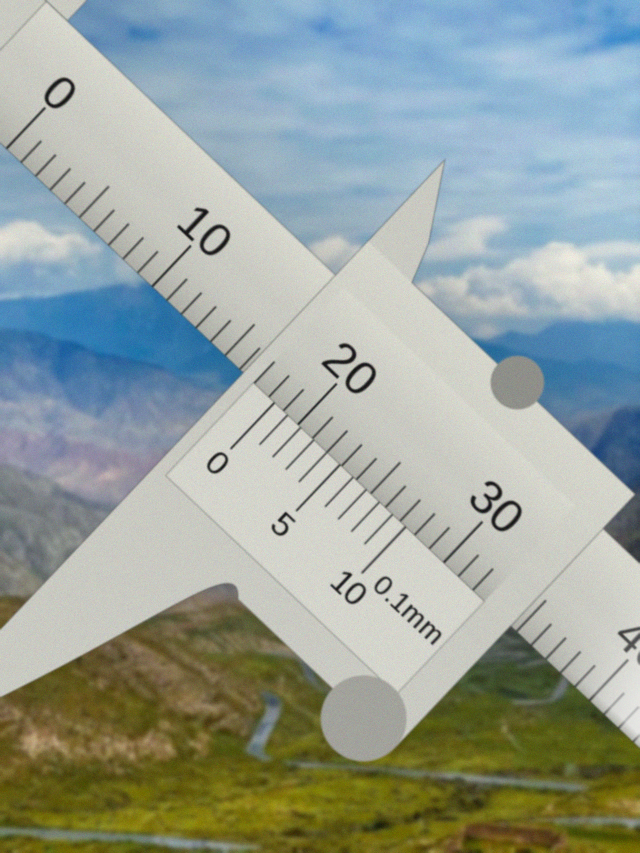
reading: 18.4 mm
